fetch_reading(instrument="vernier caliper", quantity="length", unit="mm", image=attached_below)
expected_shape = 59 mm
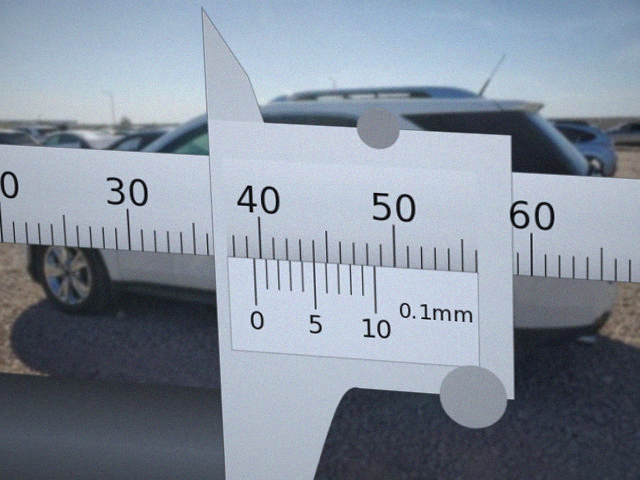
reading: 39.5 mm
